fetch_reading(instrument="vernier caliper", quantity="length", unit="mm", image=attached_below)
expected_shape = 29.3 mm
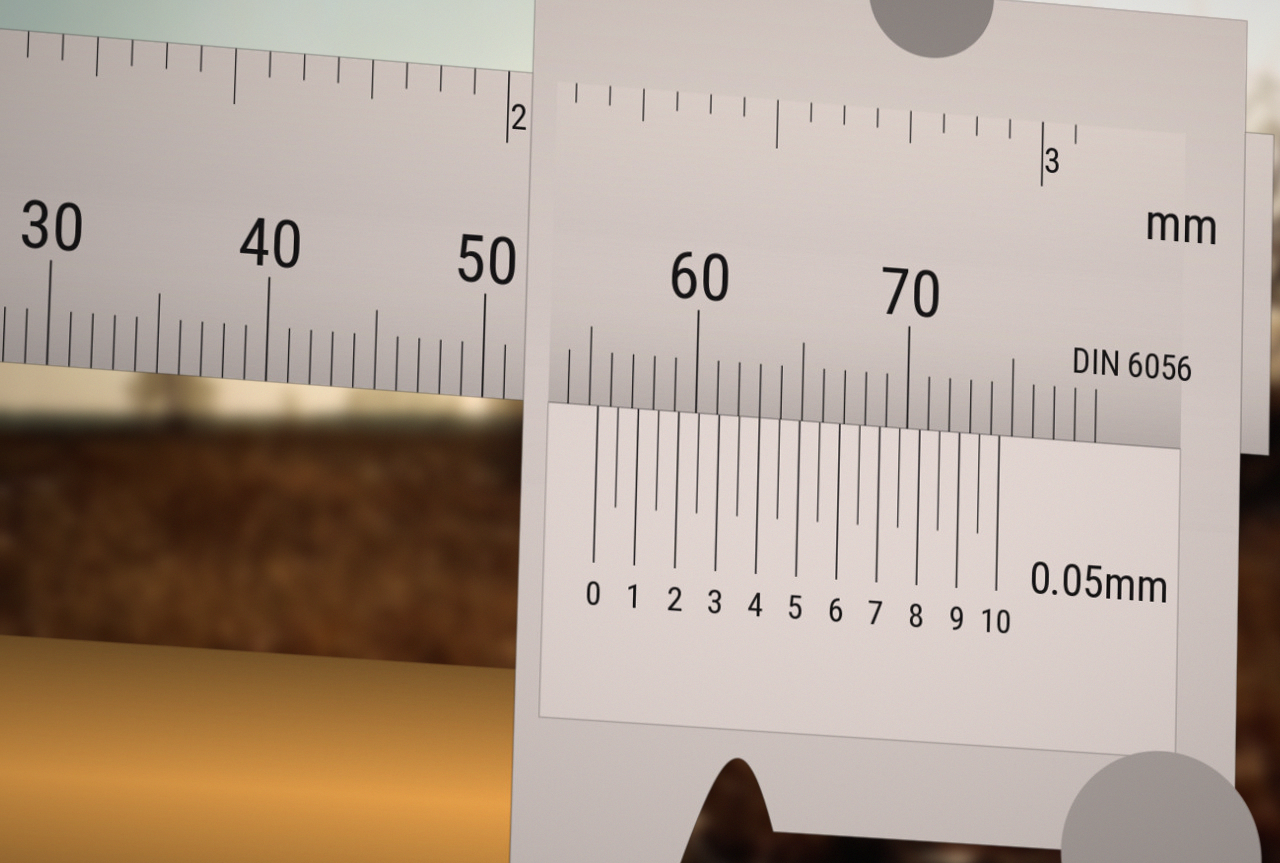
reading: 55.4 mm
